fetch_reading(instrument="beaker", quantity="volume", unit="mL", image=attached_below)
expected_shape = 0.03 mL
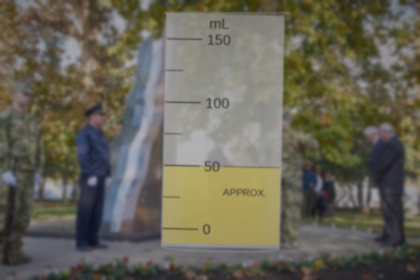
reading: 50 mL
